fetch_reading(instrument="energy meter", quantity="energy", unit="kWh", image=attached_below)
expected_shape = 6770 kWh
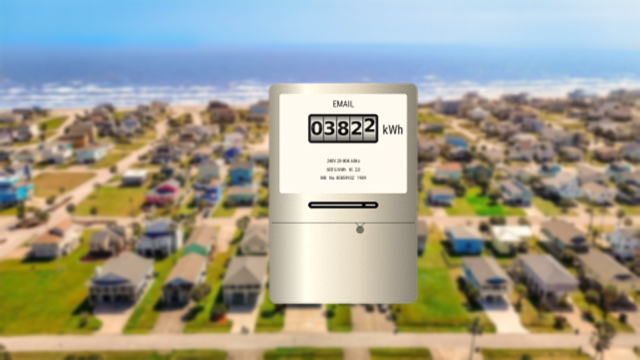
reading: 3822 kWh
